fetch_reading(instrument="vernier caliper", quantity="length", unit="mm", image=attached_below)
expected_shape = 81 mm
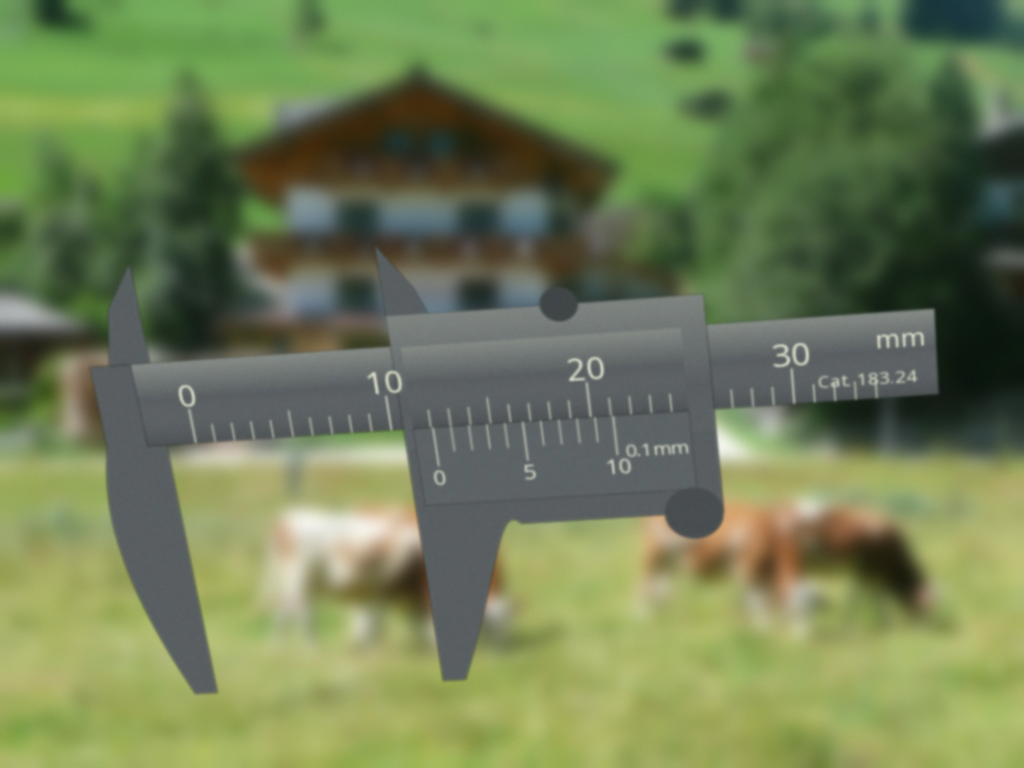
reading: 12.1 mm
